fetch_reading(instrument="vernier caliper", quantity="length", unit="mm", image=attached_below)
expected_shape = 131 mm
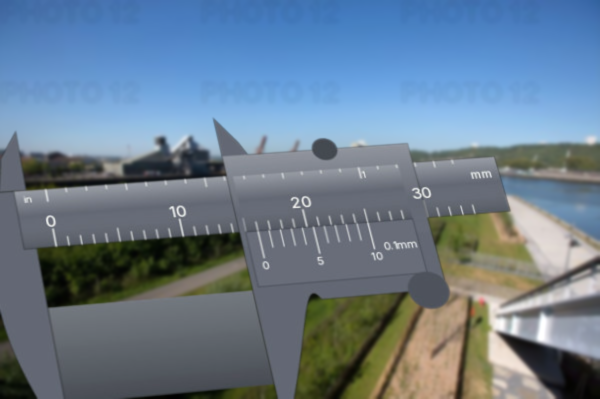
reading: 16.0 mm
